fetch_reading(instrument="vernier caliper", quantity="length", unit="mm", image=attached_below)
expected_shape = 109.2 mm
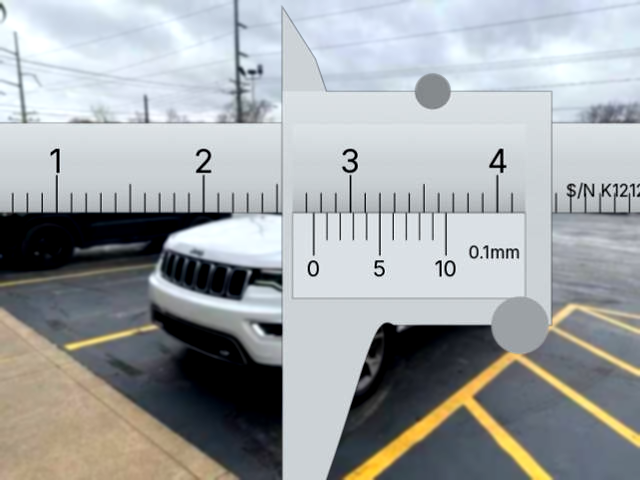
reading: 27.5 mm
